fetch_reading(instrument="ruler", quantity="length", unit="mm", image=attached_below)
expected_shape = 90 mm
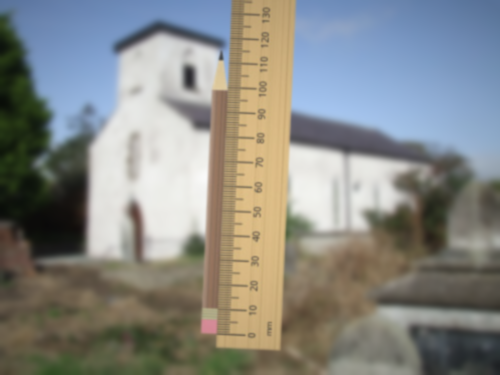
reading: 115 mm
